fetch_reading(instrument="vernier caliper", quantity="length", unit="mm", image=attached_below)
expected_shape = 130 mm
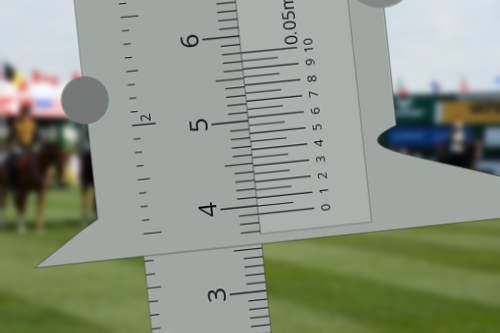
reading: 39.0 mm
